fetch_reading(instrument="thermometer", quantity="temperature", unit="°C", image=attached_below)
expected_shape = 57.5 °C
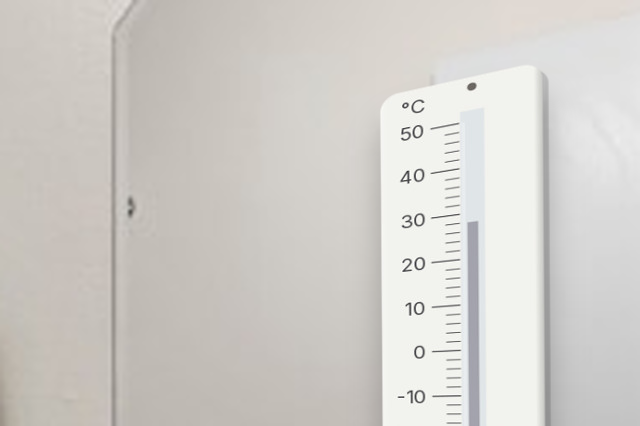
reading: 28 °C
